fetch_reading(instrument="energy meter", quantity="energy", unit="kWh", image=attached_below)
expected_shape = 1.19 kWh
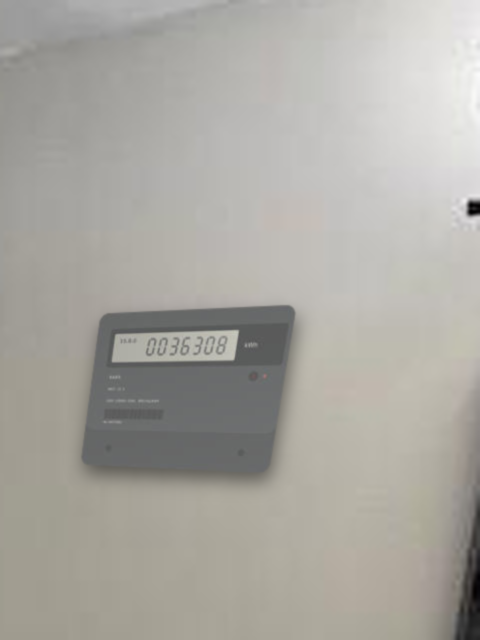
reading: 36308 kWh
